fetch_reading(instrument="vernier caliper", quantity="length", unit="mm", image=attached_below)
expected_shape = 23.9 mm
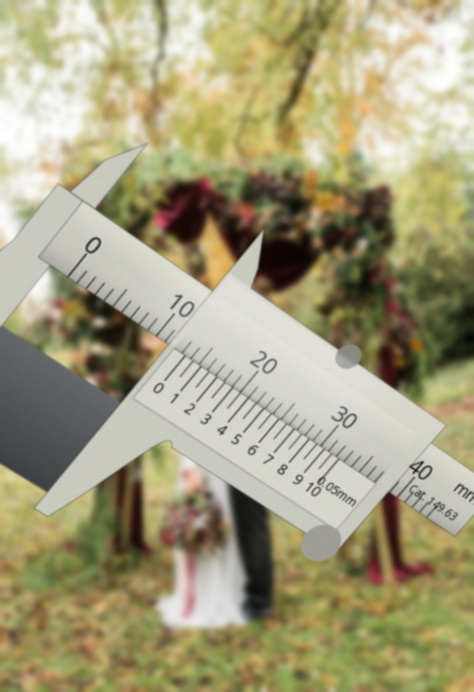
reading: 13.4 mm
